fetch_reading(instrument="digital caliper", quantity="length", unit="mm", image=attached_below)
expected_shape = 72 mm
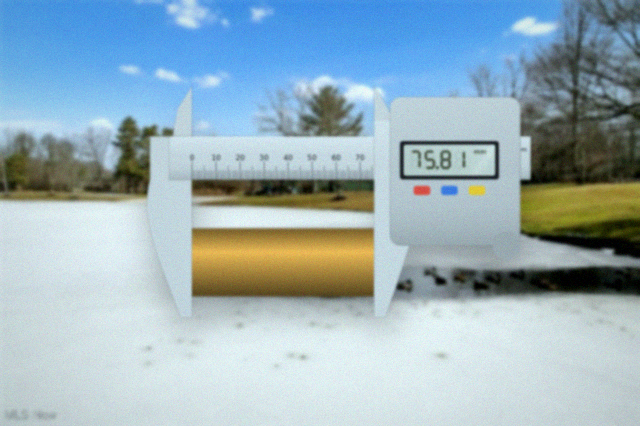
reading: 75.81 mm
